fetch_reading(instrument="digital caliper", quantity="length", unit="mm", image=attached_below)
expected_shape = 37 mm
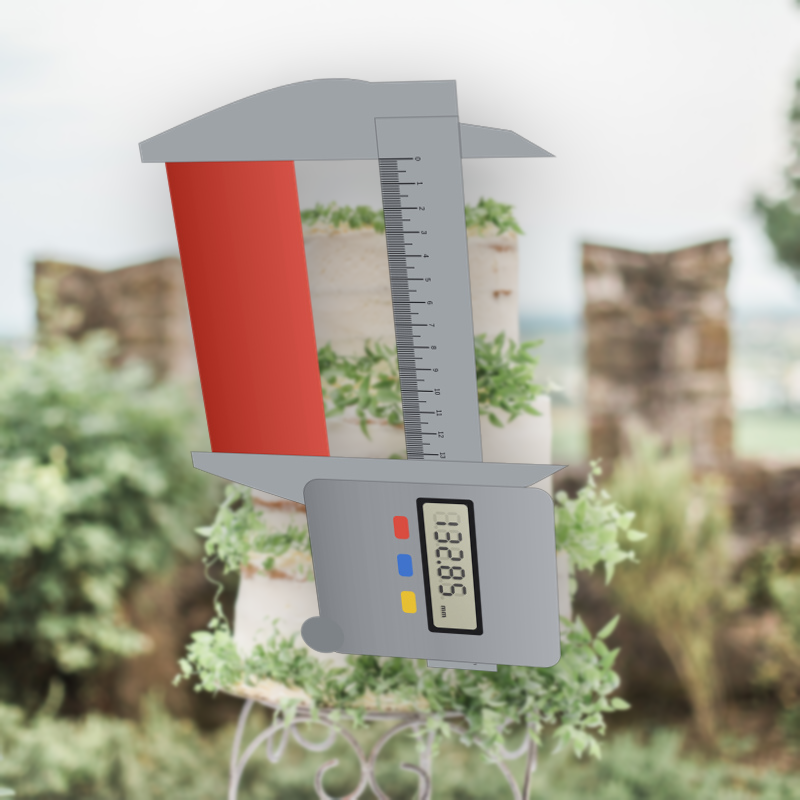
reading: 132.85 mm
